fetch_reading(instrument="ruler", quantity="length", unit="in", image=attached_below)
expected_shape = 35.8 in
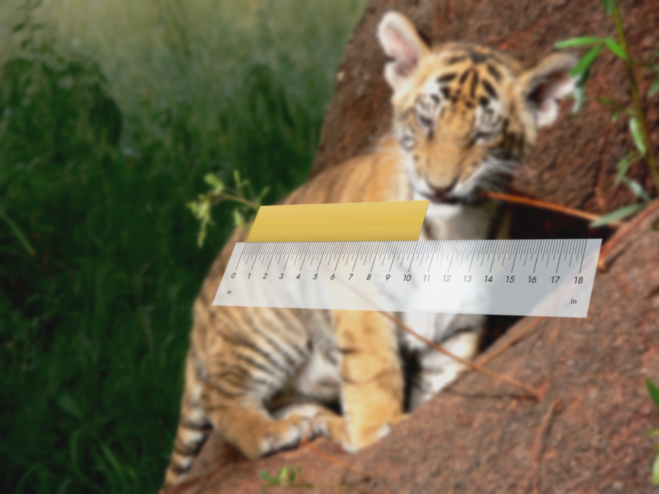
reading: 10 in
